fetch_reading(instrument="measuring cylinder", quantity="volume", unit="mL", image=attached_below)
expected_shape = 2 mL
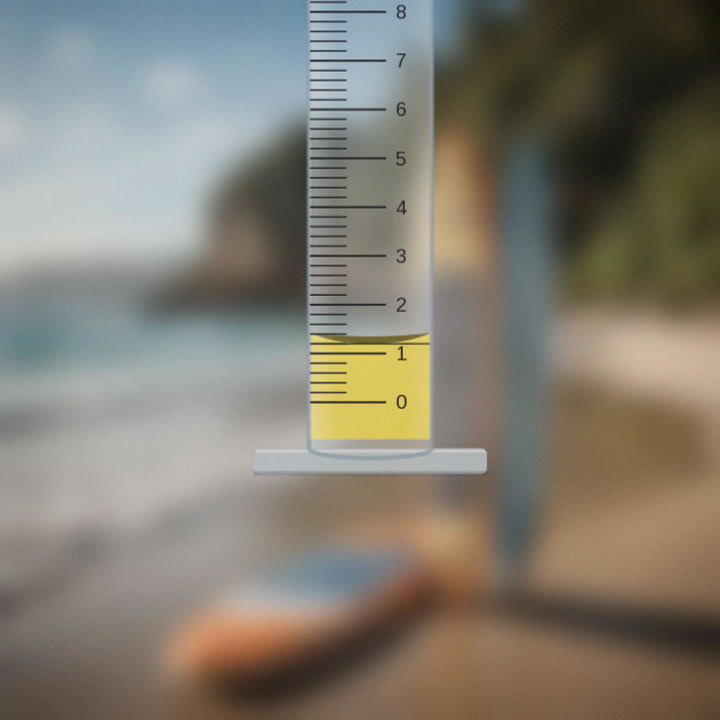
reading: 1.2 mL
